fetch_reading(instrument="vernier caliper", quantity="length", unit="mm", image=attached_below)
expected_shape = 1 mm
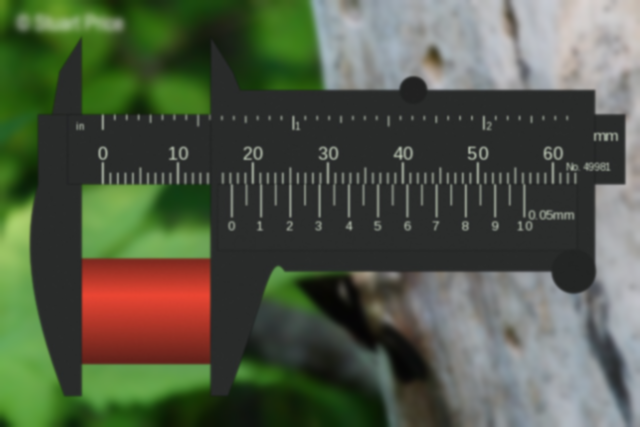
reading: 17.2 mm
